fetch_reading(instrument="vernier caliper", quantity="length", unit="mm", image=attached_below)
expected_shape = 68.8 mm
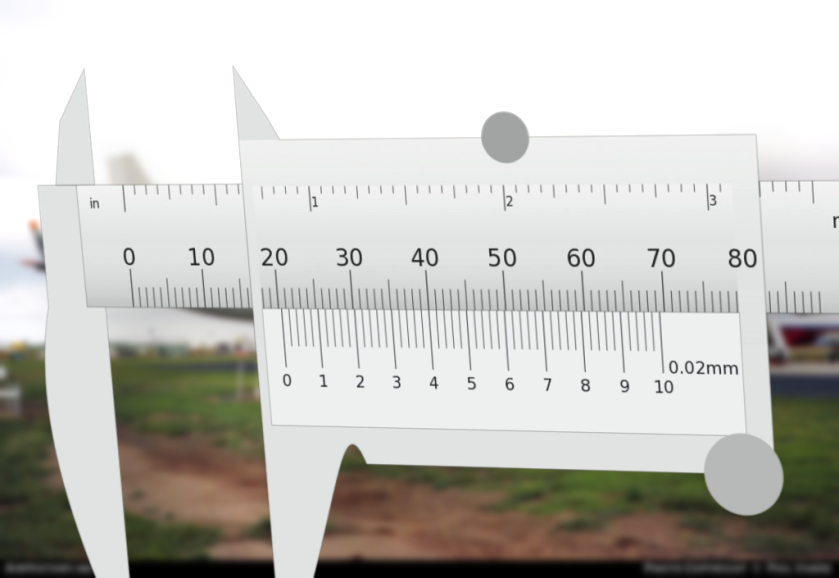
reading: 20.4 mm
